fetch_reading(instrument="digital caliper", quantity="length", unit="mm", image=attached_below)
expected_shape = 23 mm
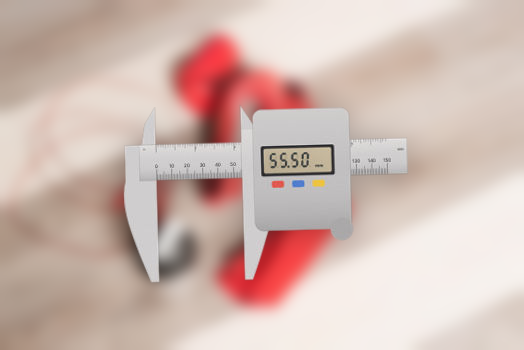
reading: 55.50 mm
